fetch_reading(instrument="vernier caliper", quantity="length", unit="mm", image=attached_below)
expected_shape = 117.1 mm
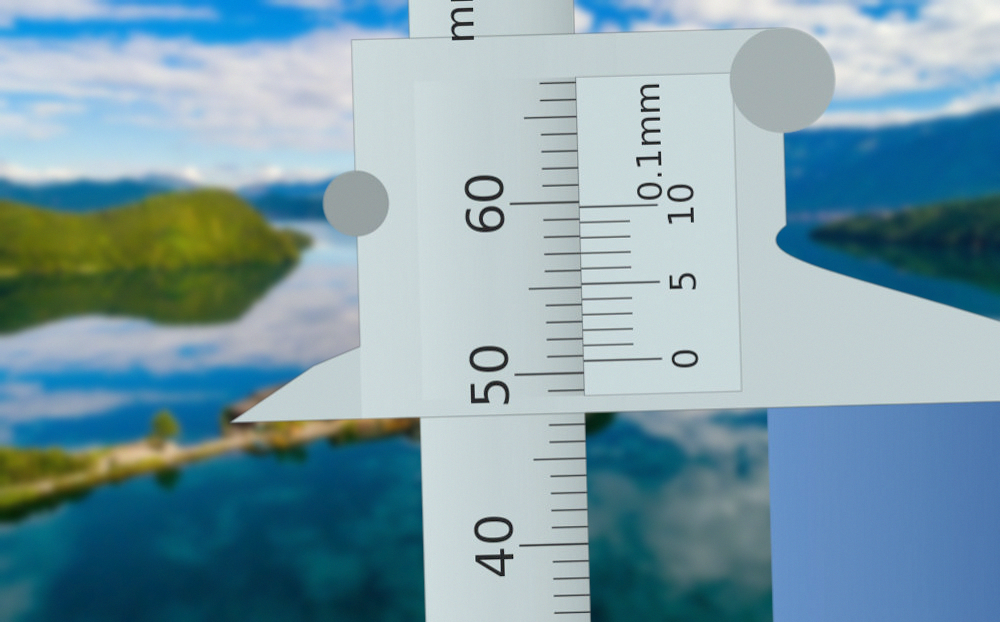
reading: 50.7 mm
